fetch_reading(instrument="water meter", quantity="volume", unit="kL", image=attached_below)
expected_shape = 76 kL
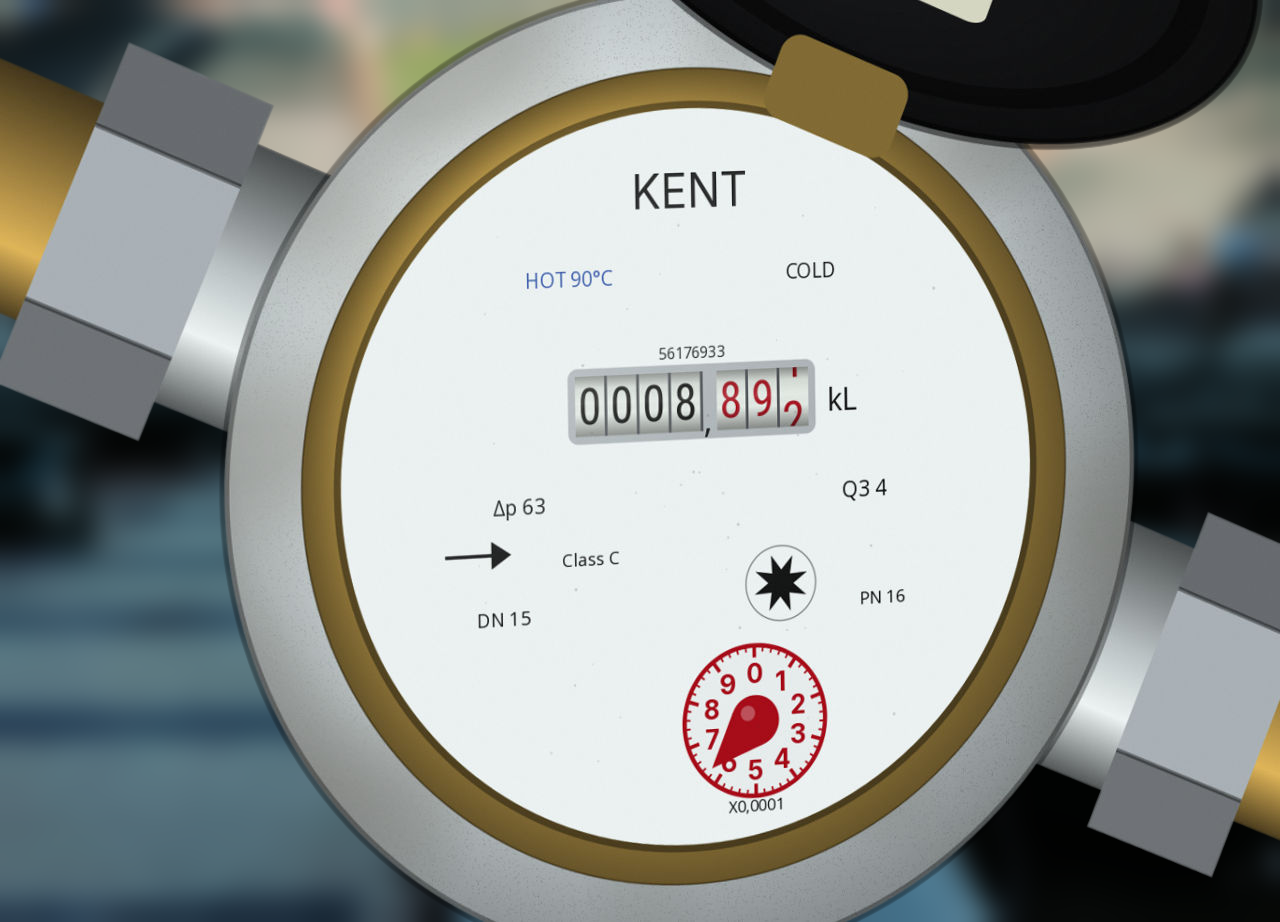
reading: 8.8916 kL
